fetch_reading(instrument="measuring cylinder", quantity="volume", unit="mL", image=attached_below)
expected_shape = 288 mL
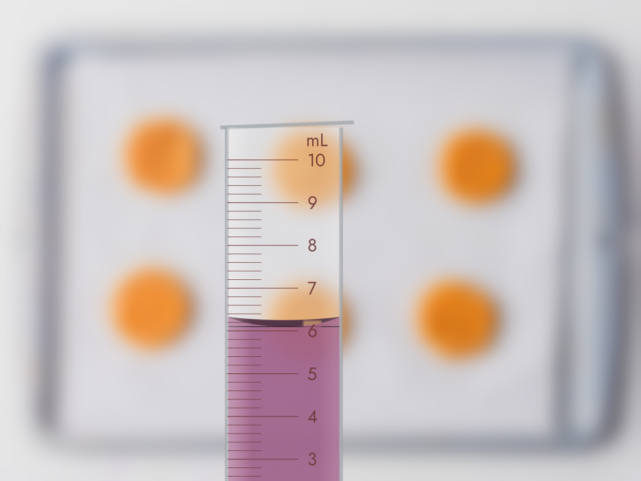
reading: 6.1 mL
